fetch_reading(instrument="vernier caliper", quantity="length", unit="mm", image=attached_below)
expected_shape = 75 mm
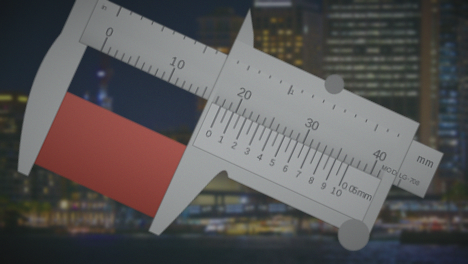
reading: 17.8 mm
